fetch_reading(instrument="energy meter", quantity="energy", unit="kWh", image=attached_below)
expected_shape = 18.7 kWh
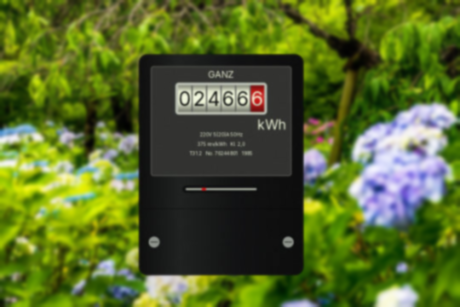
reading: 2466.6 kWh
